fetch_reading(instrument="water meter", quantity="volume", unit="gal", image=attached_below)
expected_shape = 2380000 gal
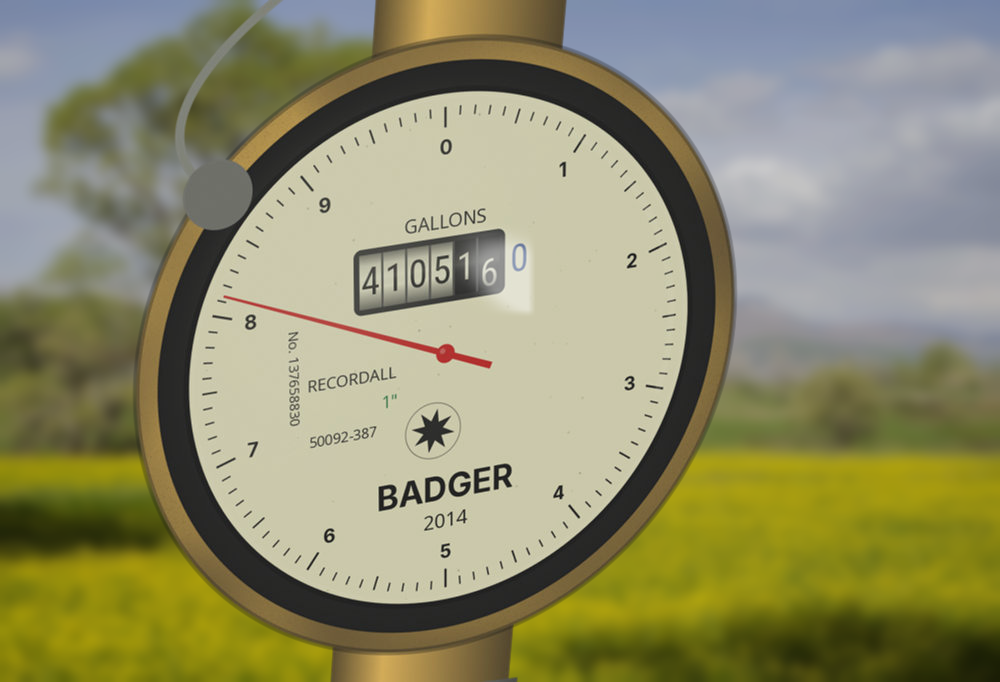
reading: 4105158.1 gal
